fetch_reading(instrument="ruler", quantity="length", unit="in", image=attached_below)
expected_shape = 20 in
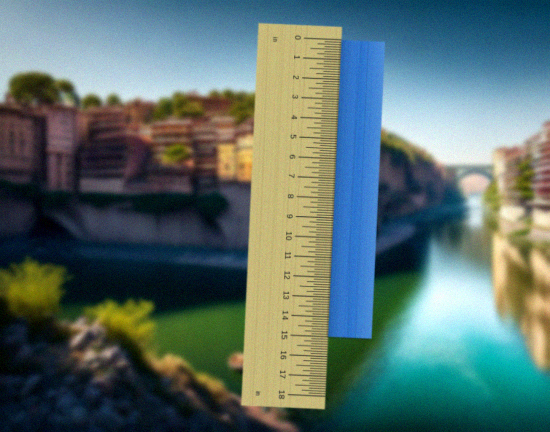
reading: 15 in
